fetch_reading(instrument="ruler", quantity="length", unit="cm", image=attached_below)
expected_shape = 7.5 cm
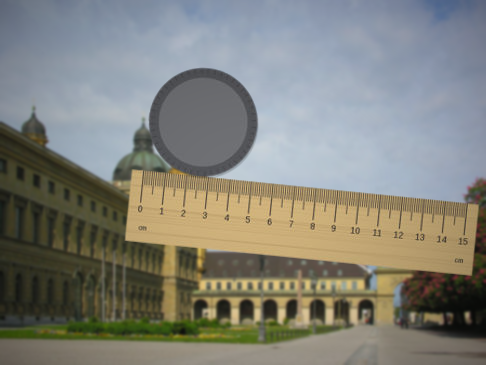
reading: 5 cm
